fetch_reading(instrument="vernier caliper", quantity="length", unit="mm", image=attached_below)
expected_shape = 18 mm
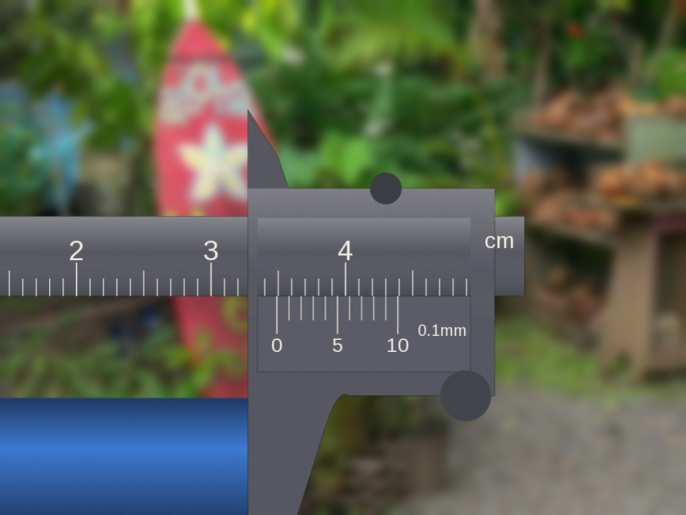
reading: 34.9 mm
